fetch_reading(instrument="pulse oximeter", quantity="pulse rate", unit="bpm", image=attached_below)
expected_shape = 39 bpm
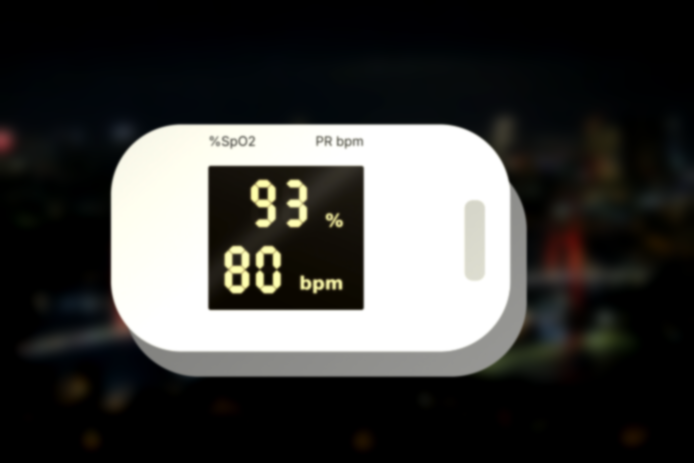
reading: 80 bpm
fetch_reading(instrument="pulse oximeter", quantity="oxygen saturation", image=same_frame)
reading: 93 %
